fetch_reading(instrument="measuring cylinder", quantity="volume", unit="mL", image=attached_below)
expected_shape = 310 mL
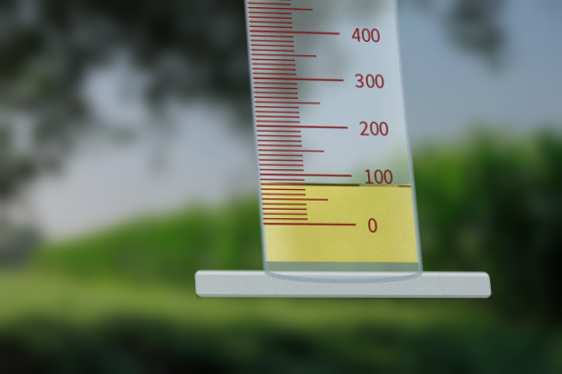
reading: 80 mL
